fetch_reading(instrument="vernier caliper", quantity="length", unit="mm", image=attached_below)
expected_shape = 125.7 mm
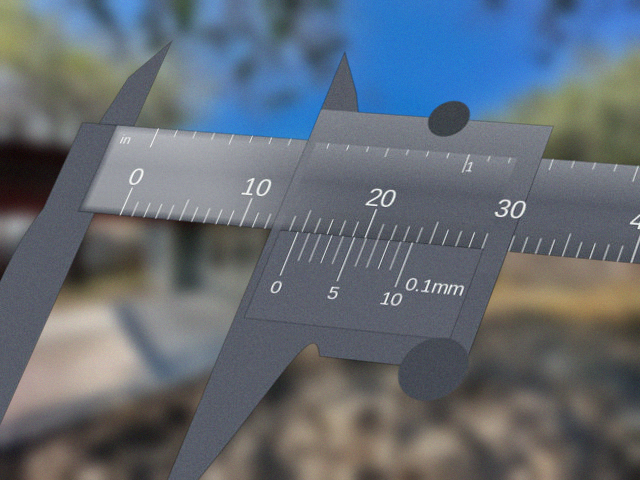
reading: 14.7 mm
